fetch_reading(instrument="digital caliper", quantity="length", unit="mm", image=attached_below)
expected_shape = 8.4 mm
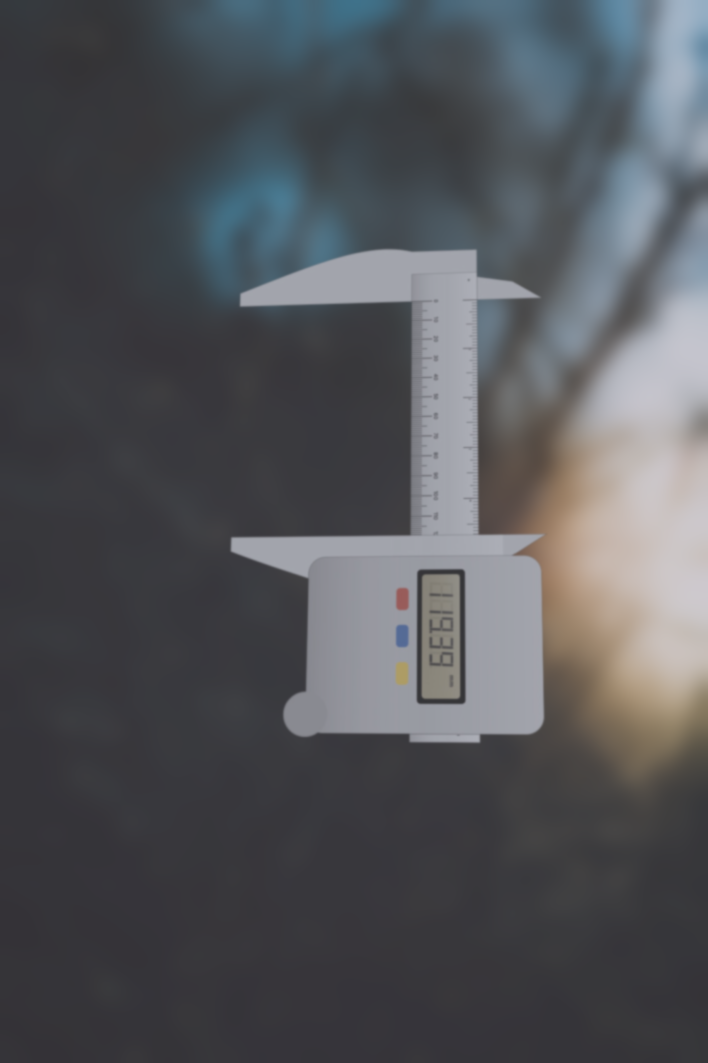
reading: 119.39 mm
